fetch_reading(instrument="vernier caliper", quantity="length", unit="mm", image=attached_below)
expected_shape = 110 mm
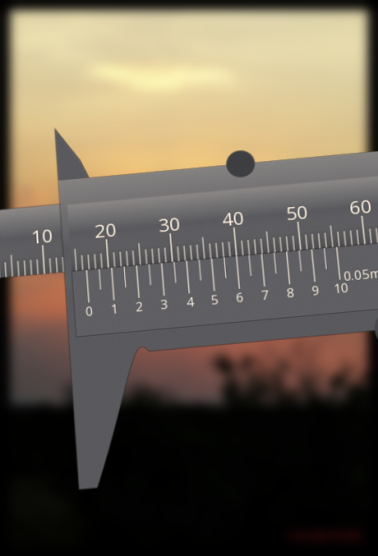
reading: 16.6 mm
